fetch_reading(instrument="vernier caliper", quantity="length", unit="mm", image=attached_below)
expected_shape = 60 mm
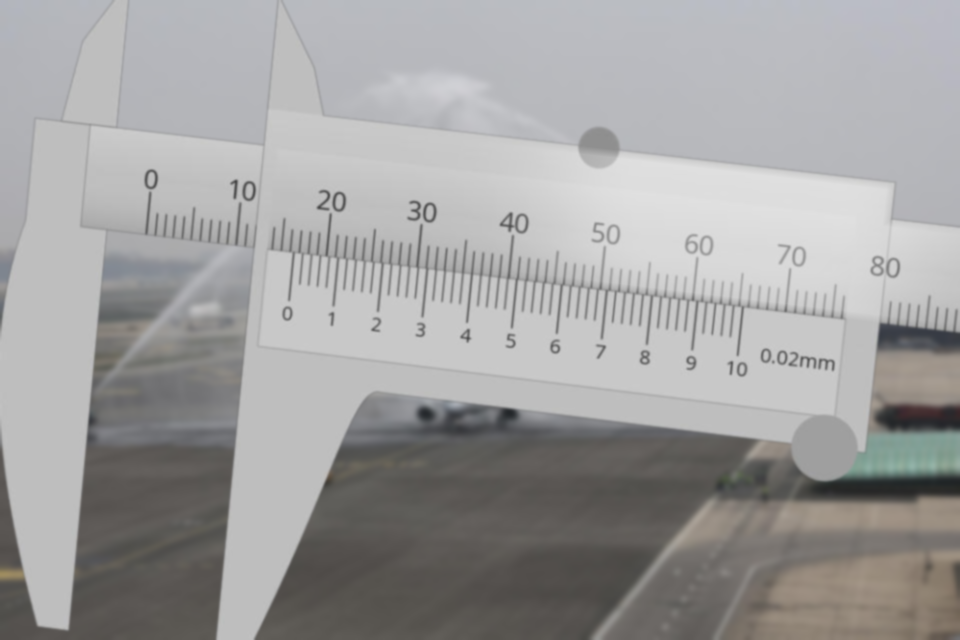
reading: 16.4 mm
